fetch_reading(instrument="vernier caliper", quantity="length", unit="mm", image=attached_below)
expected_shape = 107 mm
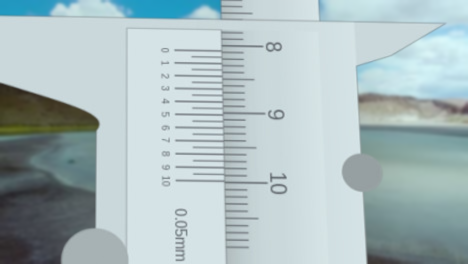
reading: 80.8 mm
